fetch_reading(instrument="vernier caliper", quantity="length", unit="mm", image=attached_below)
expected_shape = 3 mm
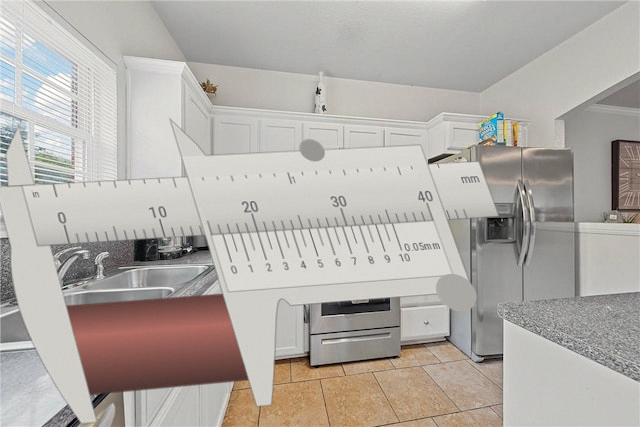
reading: 16.2 mm
